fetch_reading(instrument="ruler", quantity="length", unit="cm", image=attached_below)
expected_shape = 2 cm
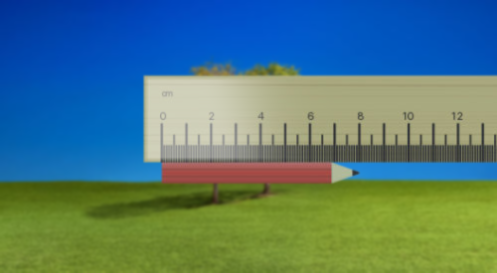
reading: 8 cm
